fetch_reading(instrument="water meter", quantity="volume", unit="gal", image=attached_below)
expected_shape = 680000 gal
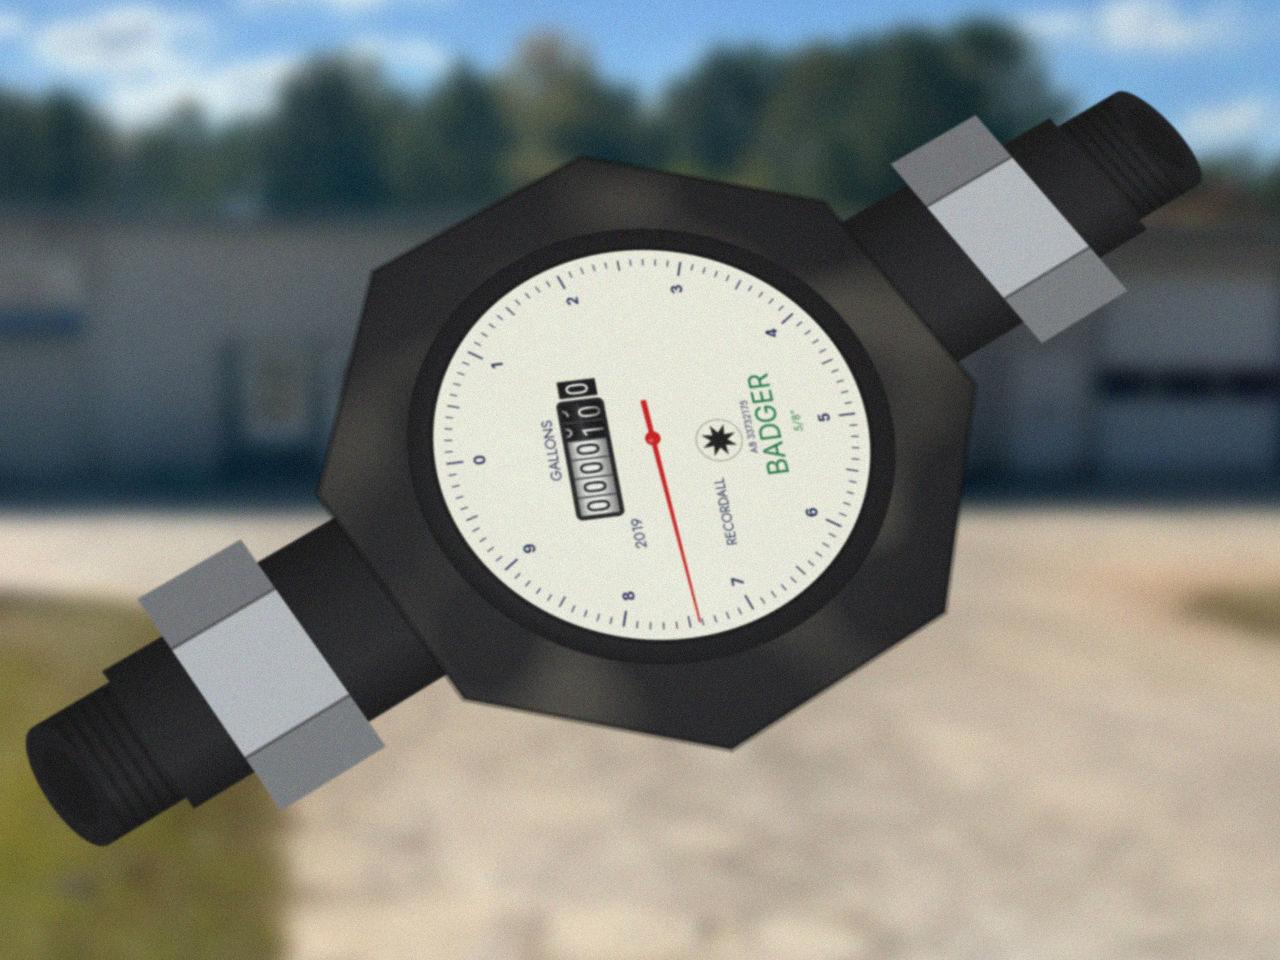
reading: 97.4 gal
